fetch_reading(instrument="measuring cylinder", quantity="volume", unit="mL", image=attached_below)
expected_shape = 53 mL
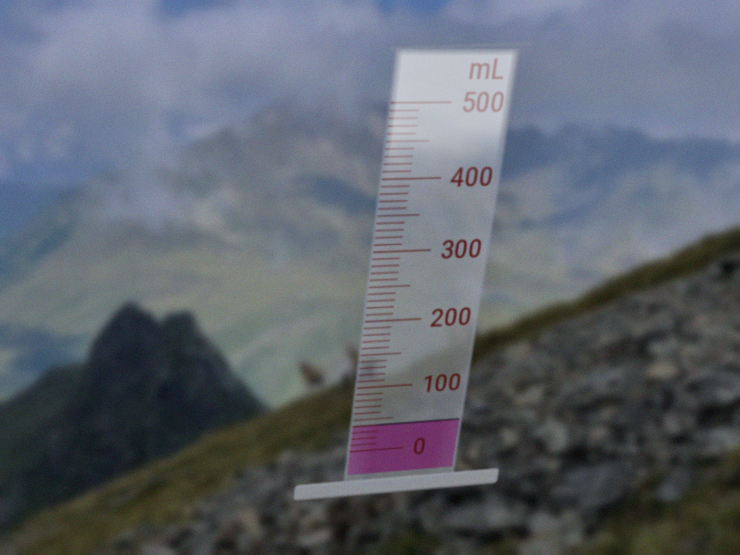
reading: 40 mL
